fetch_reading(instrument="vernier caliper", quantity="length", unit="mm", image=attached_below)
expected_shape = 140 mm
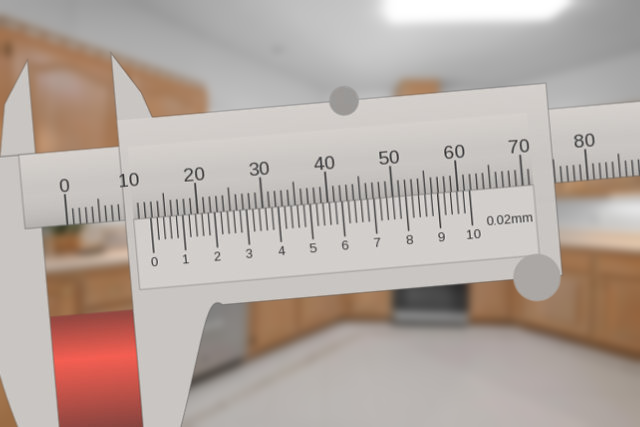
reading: 12.8 mm
